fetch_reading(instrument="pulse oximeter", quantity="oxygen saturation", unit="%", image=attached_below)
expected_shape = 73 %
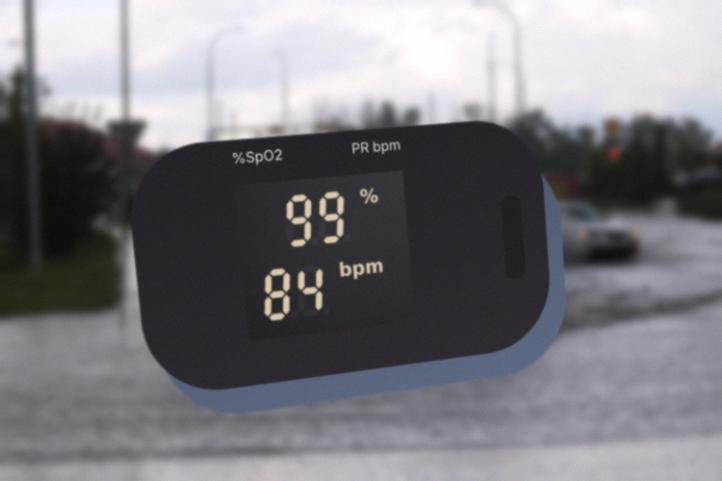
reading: 99 %
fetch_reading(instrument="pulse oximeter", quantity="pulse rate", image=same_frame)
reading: 84 bpm
